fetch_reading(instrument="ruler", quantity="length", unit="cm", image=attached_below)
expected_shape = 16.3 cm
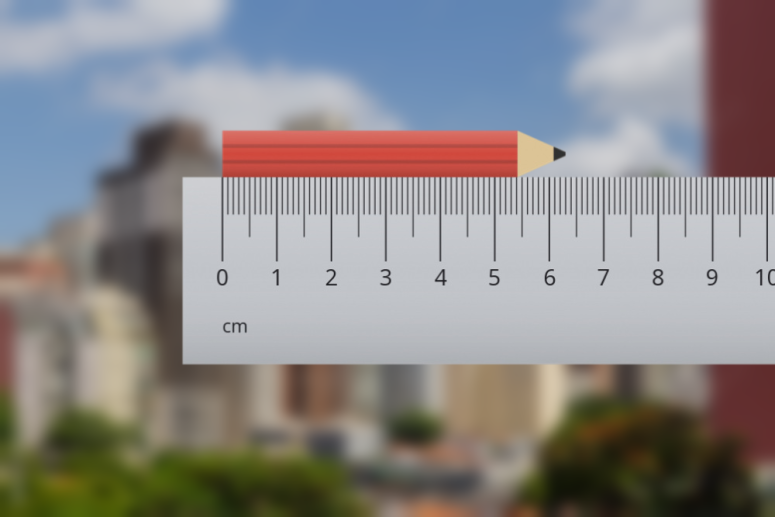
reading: 6.3 cm
